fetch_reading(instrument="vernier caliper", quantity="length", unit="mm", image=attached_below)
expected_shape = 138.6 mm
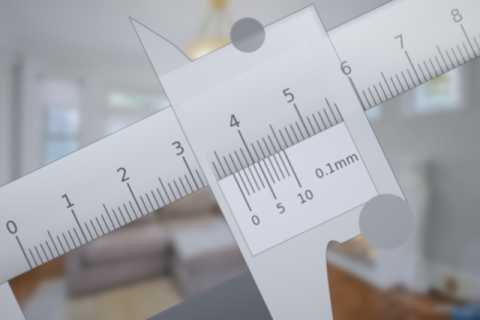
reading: 36.2 mm
